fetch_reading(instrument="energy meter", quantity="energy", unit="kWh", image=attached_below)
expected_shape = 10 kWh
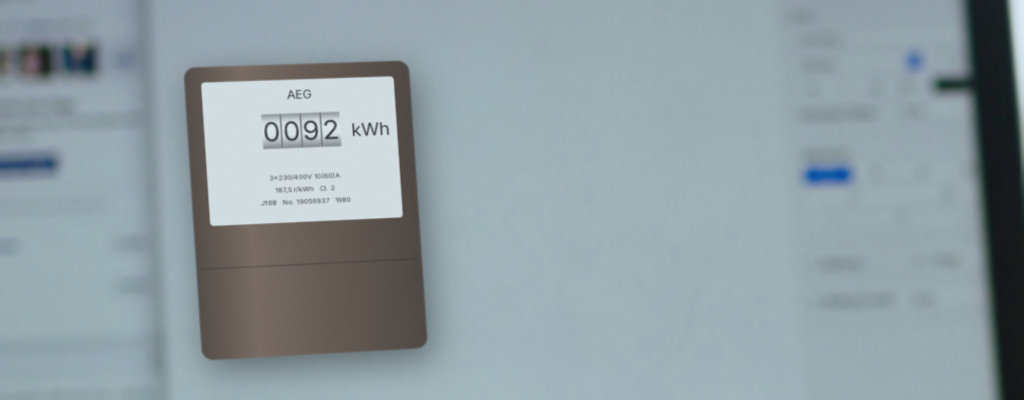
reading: 92 kWh
